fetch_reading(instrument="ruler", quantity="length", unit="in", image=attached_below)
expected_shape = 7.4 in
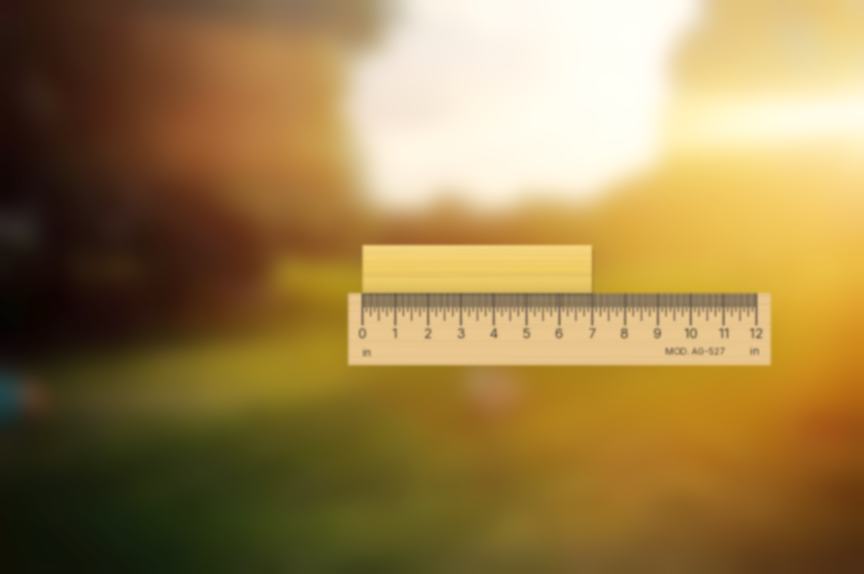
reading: 7 in
